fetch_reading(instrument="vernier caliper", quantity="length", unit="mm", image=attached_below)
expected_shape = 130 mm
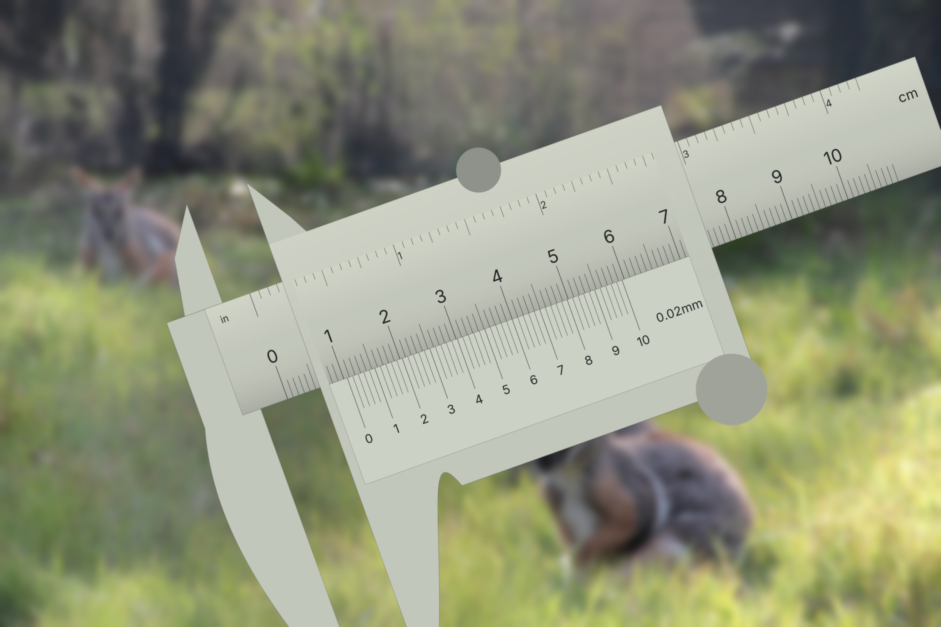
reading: 10.6 mm
